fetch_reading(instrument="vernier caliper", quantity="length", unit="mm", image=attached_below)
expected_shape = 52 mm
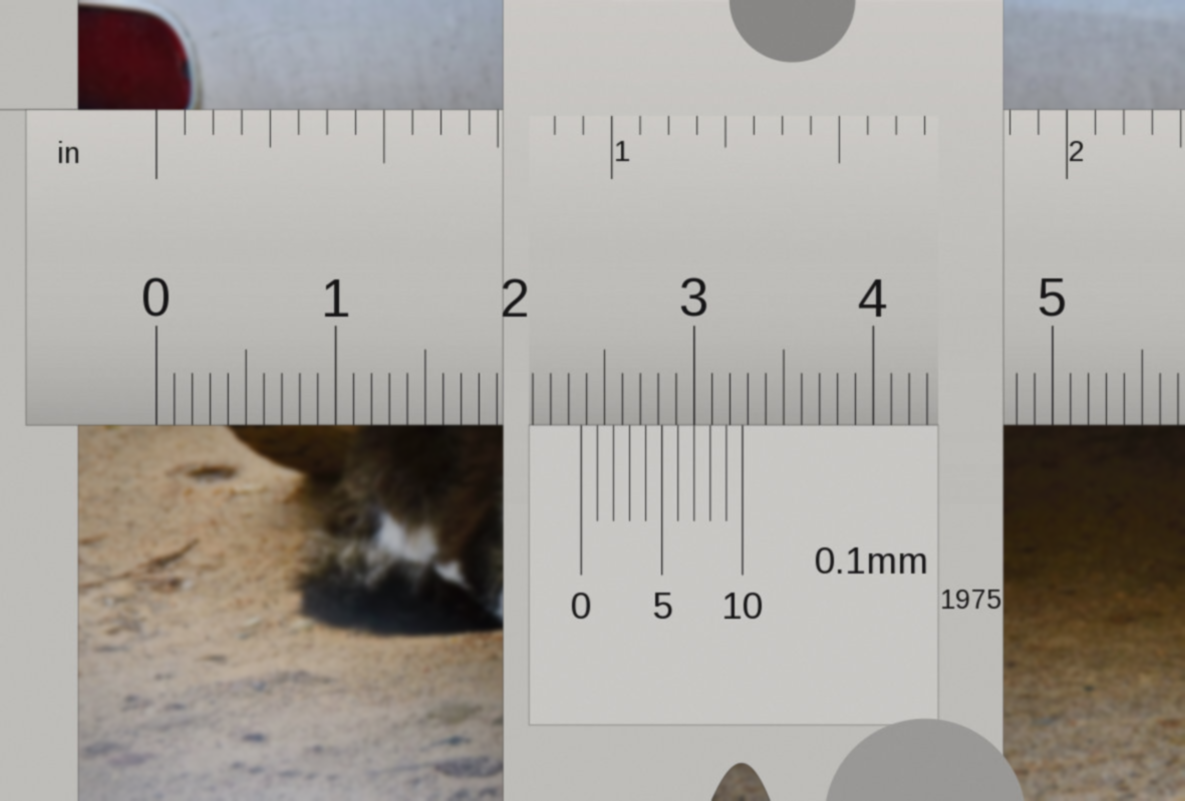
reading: 23.7 mm
